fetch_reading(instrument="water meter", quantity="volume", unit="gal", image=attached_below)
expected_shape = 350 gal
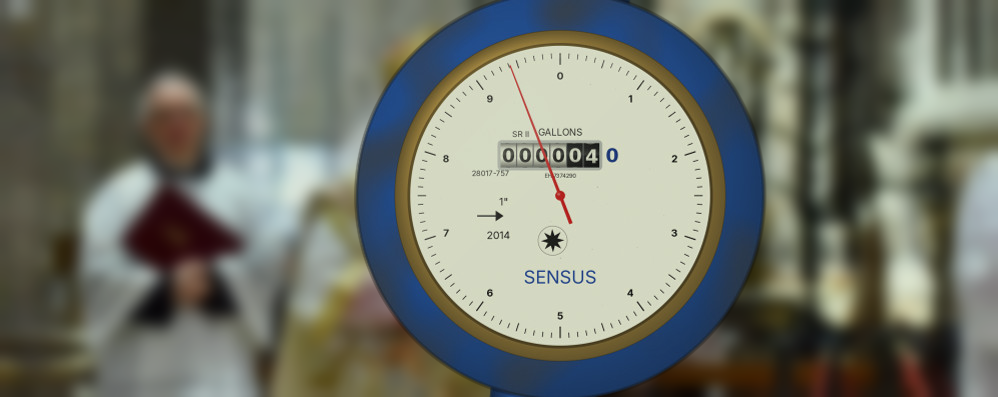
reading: 39.4 gal
